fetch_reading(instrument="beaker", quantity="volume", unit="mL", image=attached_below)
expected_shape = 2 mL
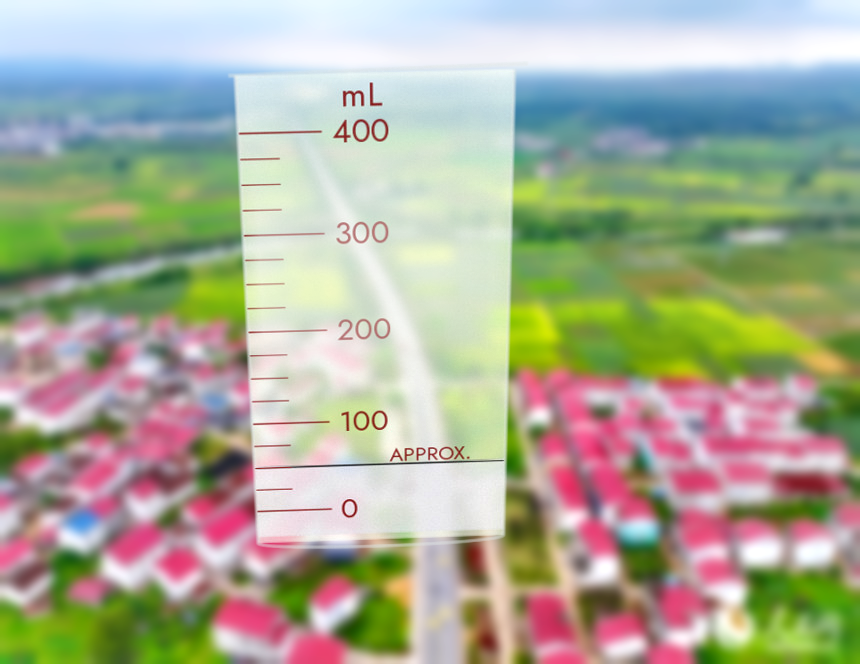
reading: 50 mL
